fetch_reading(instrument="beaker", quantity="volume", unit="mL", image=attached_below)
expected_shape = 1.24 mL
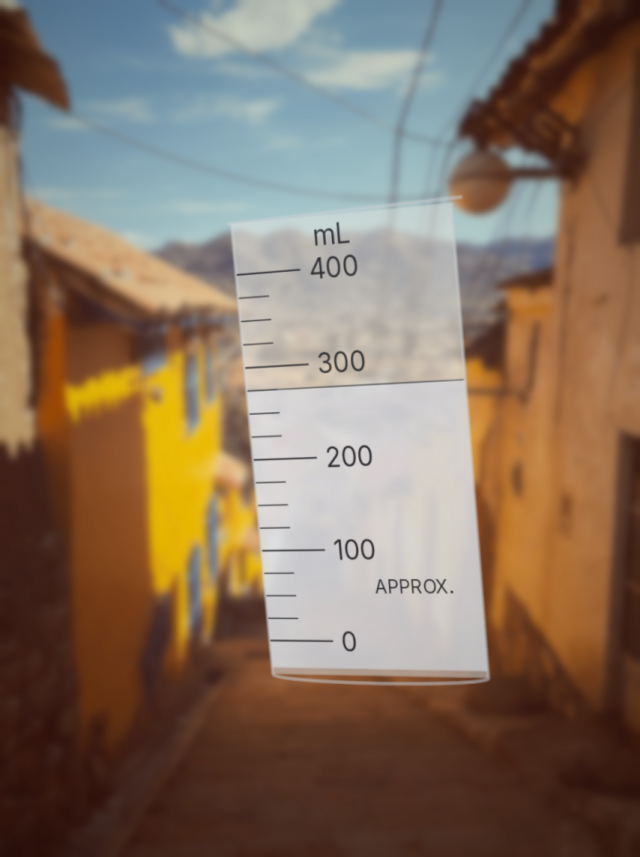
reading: 275 mL
